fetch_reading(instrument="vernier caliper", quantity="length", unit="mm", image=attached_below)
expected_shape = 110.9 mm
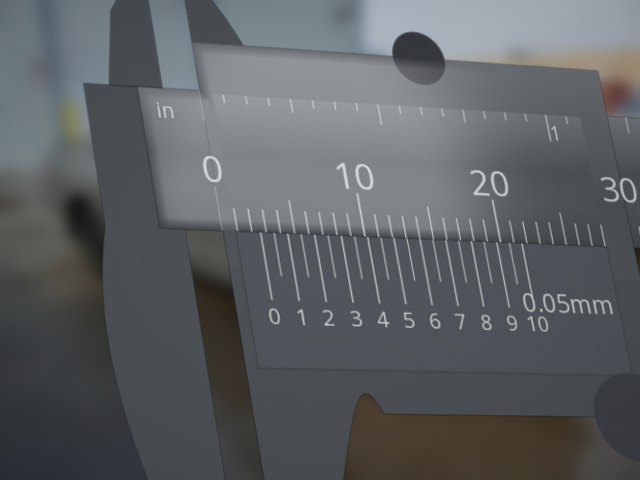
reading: 2.6 mm
